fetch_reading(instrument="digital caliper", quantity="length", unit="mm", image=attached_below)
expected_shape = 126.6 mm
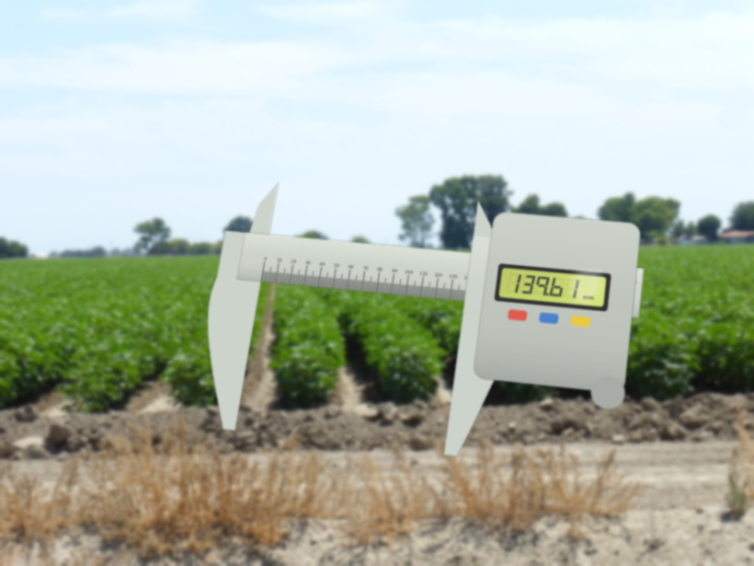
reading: 139.61 mm
